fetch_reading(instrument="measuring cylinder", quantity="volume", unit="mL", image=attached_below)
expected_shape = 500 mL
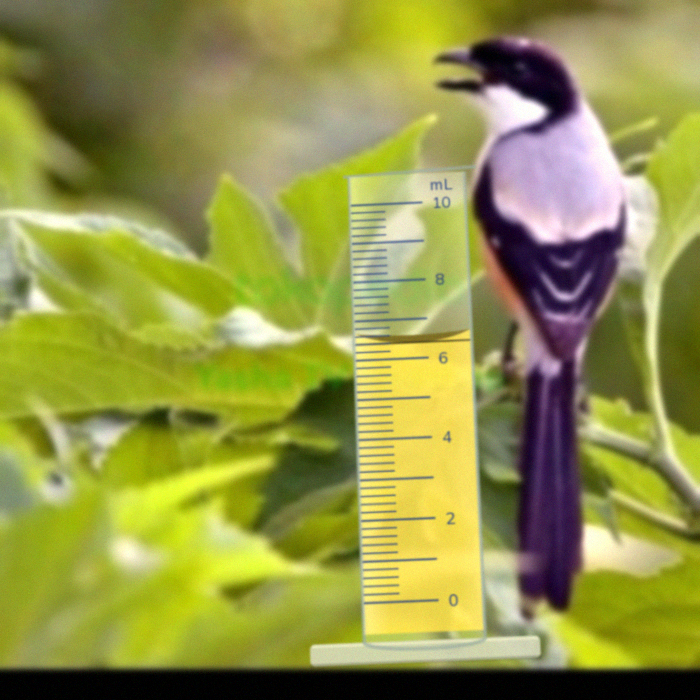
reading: 6.4 mL
